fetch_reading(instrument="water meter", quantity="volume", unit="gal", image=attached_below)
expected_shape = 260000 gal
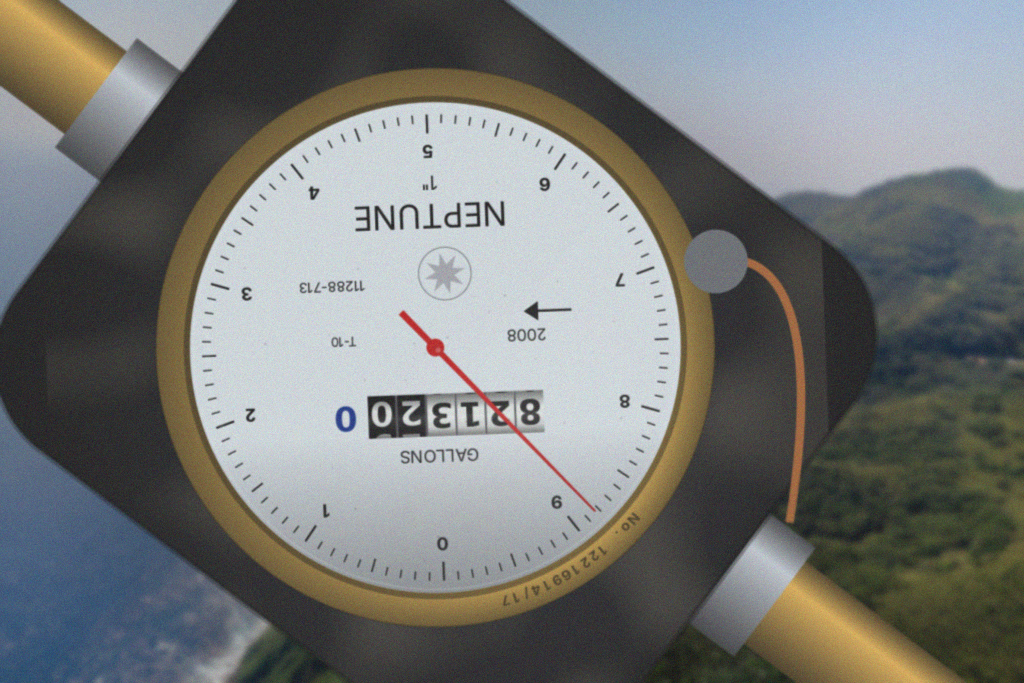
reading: 8213198.8 gal
